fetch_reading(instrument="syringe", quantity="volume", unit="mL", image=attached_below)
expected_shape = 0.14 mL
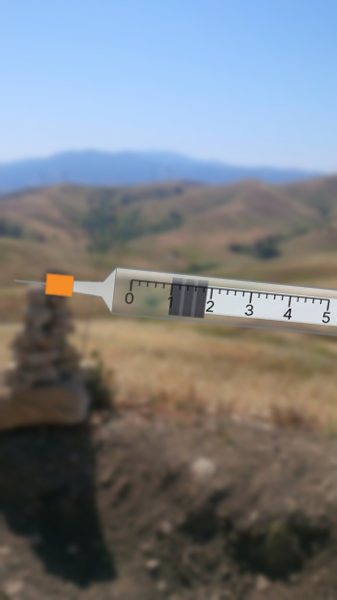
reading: 1 mL
